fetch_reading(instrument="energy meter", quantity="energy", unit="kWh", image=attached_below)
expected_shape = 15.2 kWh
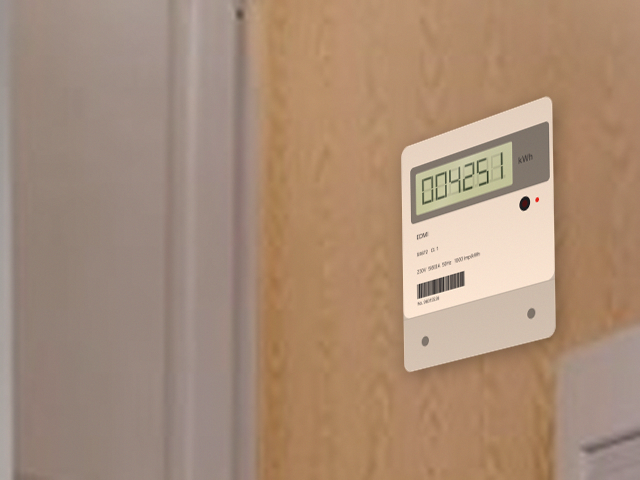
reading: 4251 kWh
